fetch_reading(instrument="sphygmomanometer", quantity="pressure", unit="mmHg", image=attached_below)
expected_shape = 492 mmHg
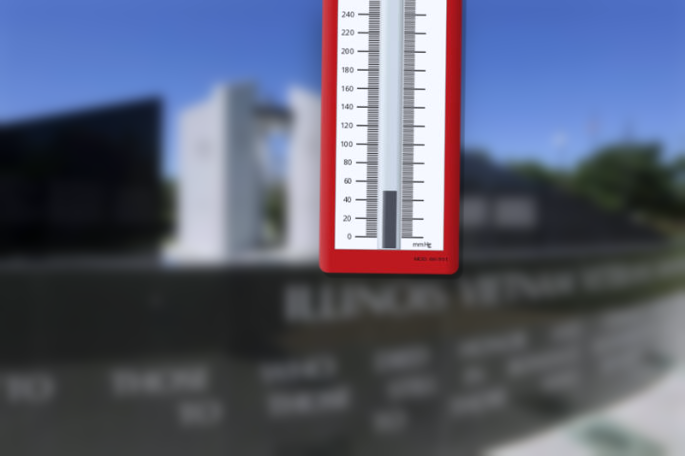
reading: 50 mmHg
